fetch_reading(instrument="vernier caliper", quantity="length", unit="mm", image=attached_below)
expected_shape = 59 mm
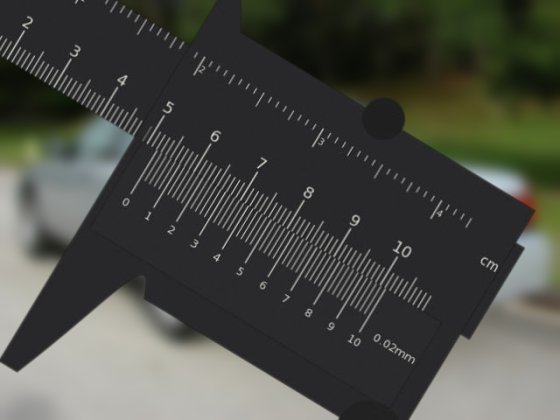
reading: 52.2 mm
